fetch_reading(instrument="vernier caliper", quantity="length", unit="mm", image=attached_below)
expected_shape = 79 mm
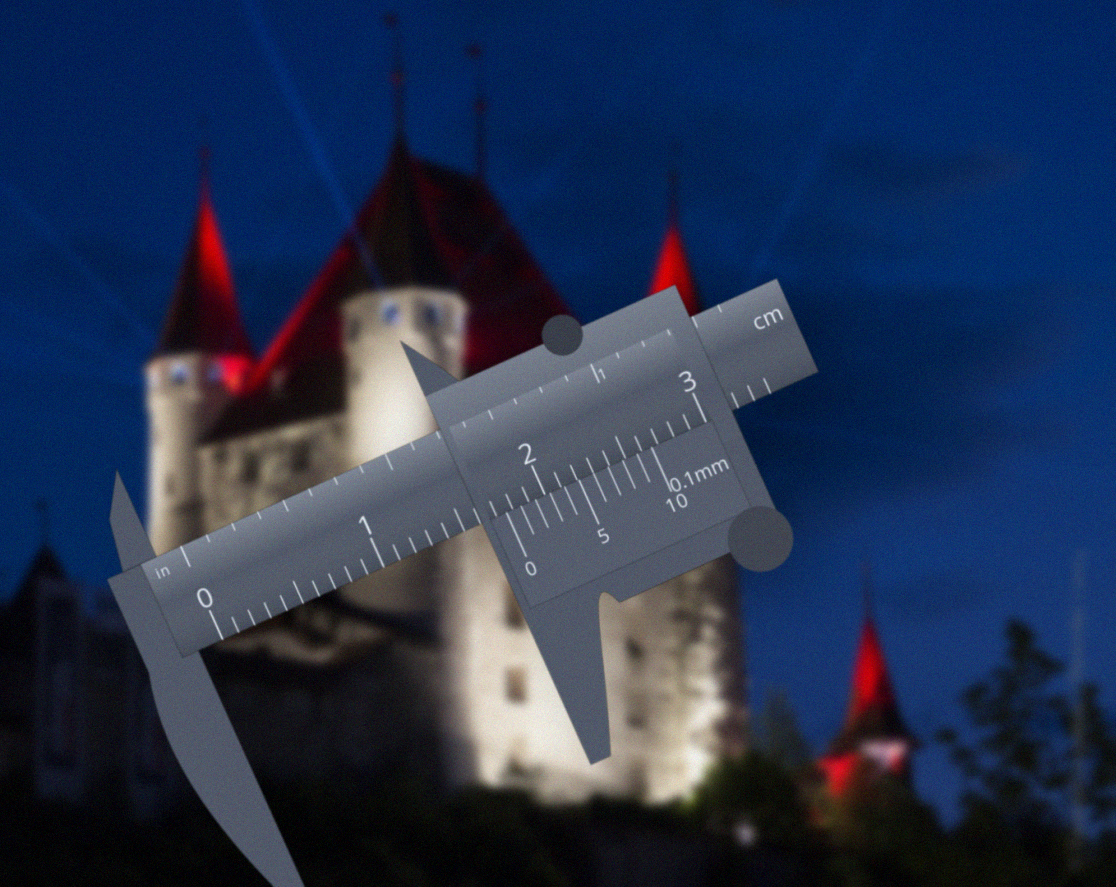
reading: 17.6 mm
